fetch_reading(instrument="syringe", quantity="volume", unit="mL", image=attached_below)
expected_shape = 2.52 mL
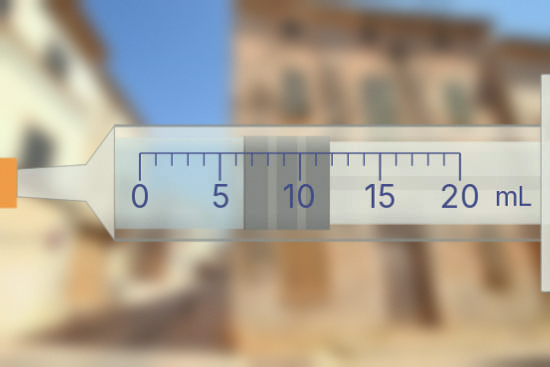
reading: 6.5 mL
